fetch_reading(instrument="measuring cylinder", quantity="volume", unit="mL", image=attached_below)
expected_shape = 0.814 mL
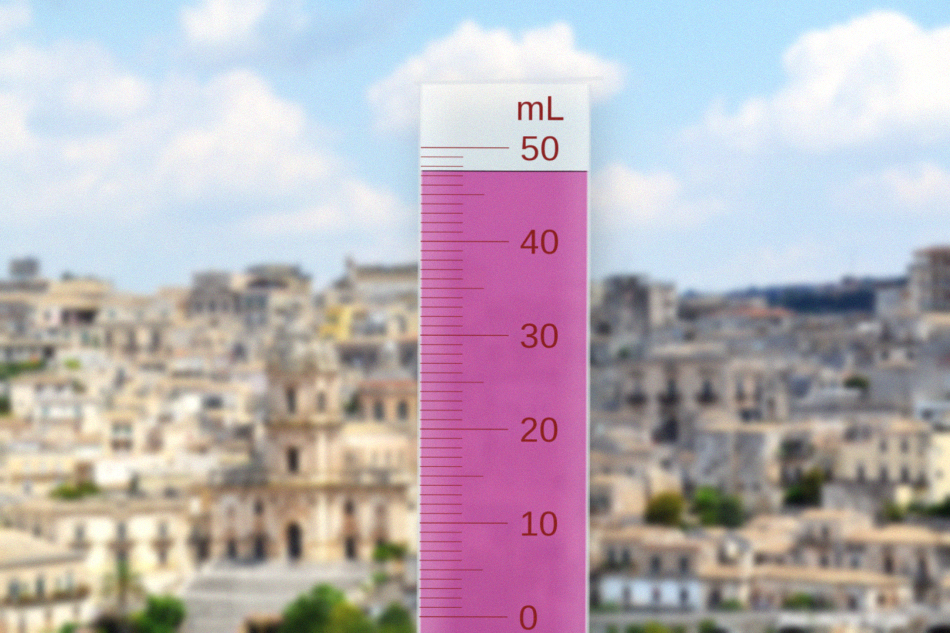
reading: 47.5 mL
